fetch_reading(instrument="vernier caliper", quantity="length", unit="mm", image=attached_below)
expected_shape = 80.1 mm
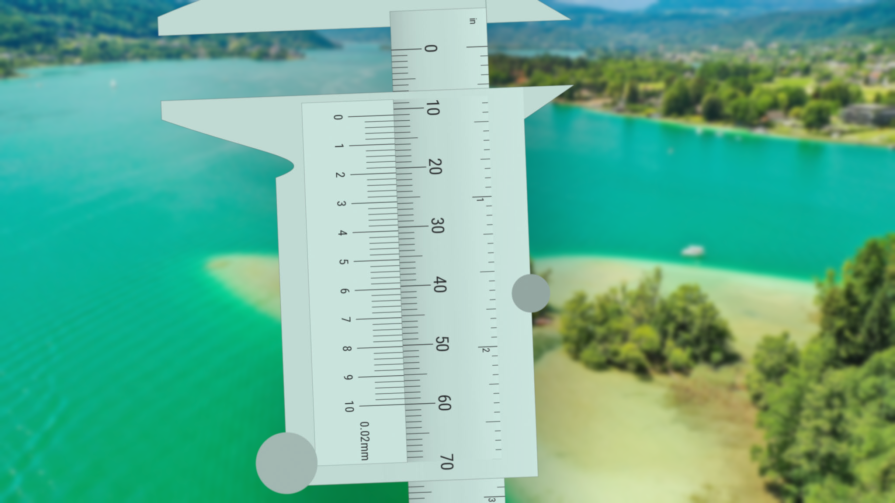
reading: 11.0 mm
